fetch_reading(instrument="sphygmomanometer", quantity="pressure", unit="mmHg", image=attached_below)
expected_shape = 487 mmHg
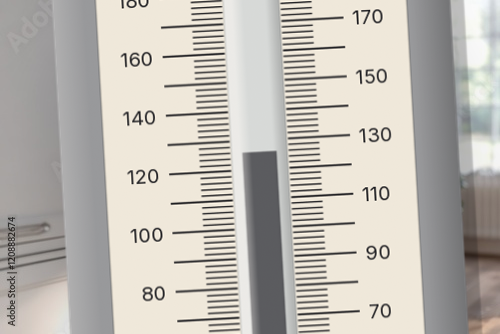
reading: 126 mmHg
